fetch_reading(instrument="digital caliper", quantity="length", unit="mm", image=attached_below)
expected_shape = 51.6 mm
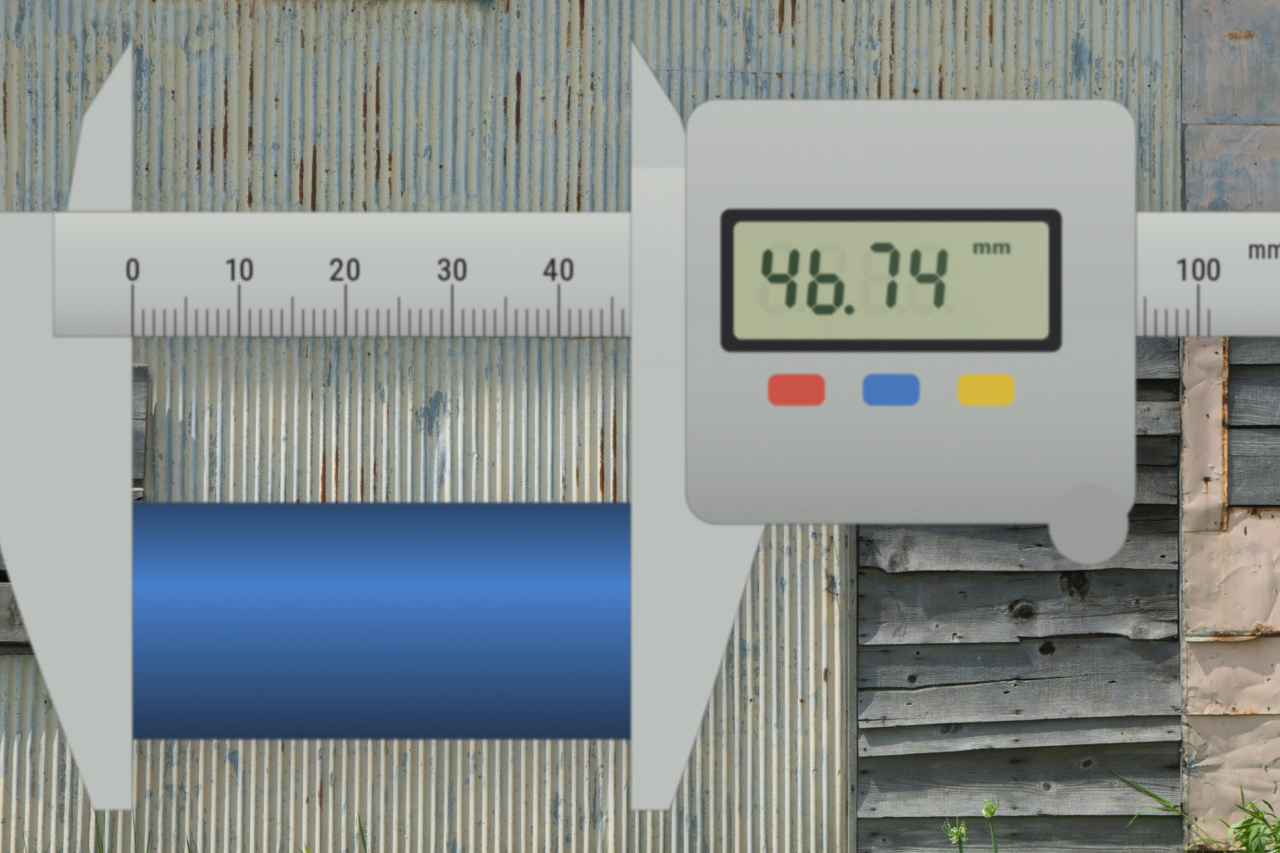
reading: 46.74 mm
